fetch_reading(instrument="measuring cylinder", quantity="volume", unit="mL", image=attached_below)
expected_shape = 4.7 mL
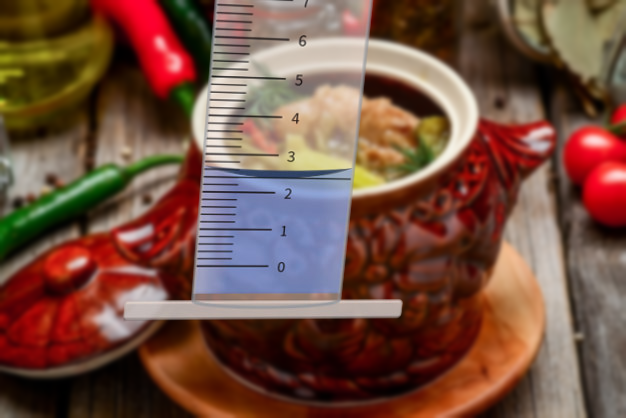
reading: 2.4 mL
